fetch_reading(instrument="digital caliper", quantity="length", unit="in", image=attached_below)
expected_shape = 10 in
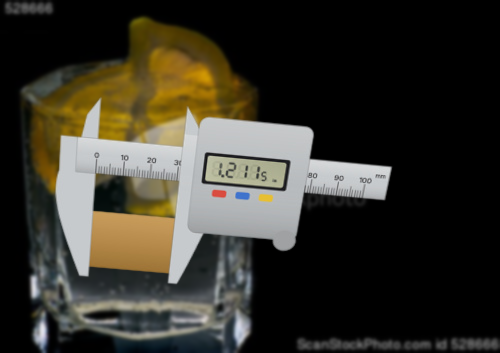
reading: 1.2115 in
